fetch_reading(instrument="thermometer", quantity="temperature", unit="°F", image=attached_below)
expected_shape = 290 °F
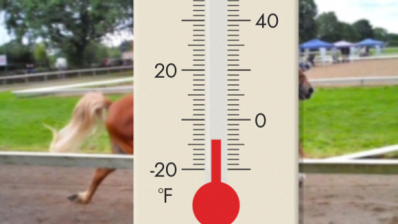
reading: -8 °F
